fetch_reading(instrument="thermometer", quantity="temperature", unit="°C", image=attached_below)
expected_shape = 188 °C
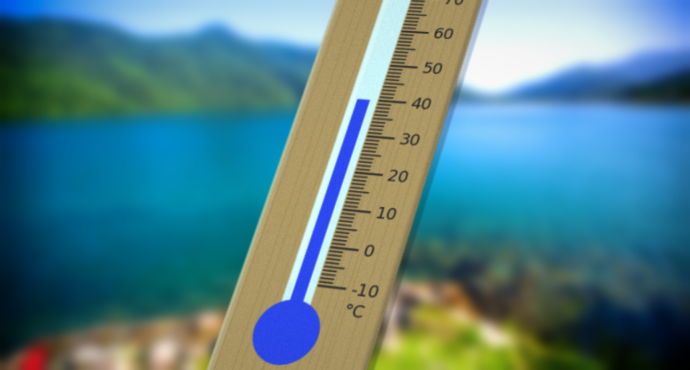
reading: 40 °C
